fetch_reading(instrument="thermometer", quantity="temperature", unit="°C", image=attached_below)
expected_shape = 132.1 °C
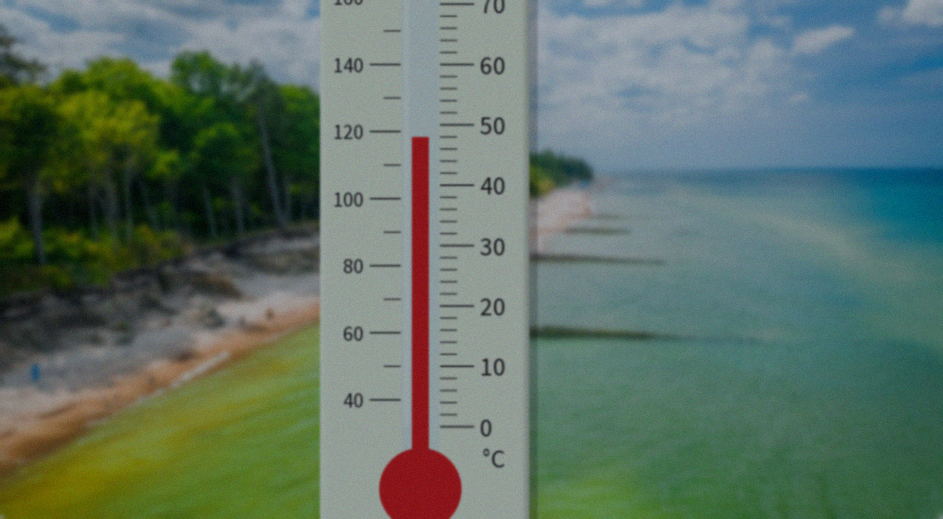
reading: 48 °C
